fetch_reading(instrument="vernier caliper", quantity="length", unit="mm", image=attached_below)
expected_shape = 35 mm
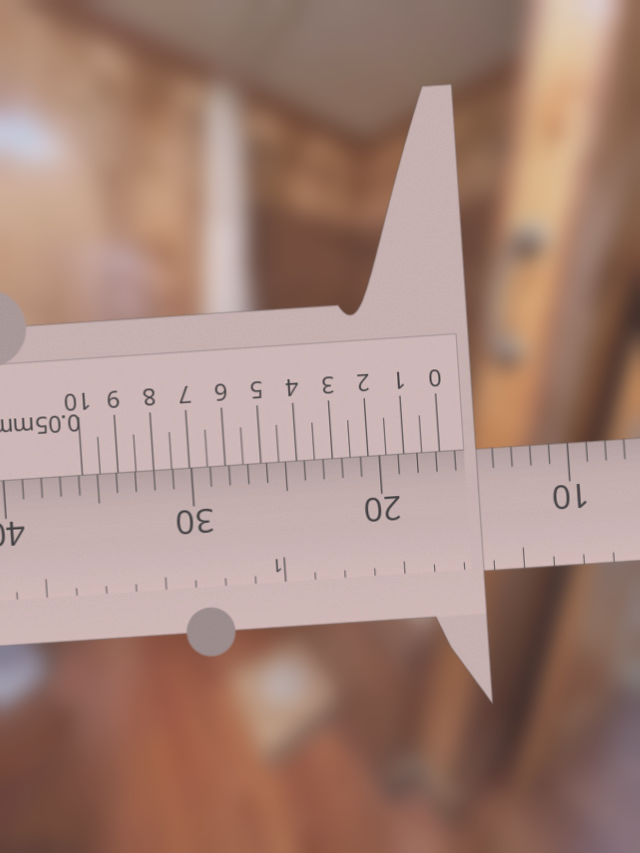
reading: 16.8 mm
